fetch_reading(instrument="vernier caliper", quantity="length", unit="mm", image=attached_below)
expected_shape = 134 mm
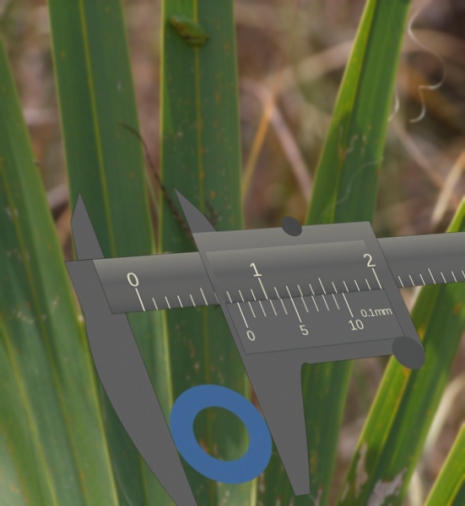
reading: 7.5 mm
